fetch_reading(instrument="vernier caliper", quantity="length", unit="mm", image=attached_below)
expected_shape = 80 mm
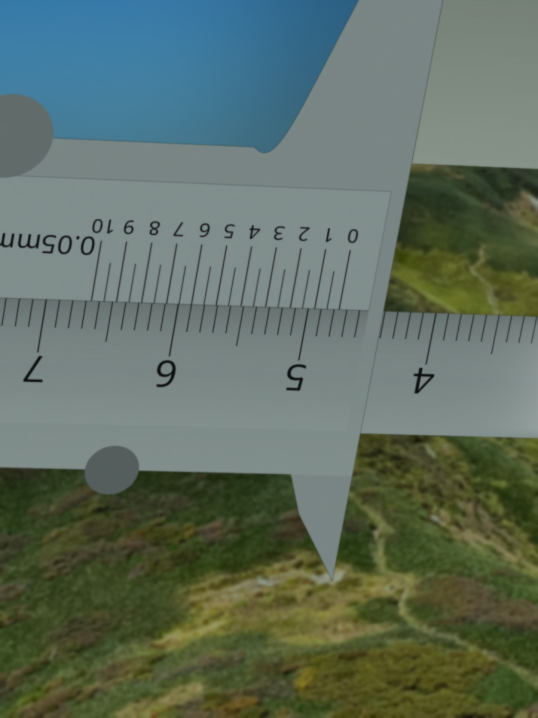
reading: 47.6 mm
